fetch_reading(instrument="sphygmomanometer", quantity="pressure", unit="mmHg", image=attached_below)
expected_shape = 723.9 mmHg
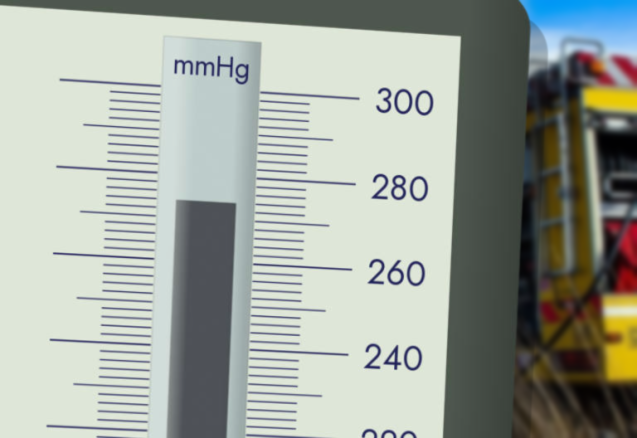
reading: 274 mmHg
